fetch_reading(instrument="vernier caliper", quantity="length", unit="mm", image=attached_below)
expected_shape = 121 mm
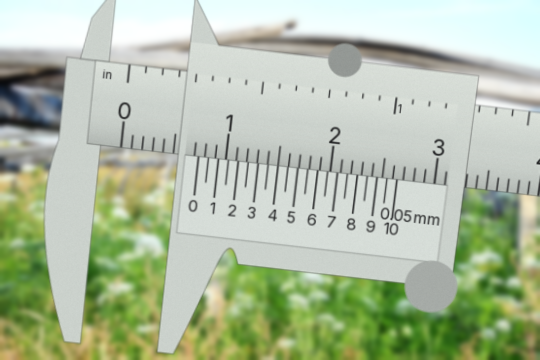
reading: 7.4 mm
